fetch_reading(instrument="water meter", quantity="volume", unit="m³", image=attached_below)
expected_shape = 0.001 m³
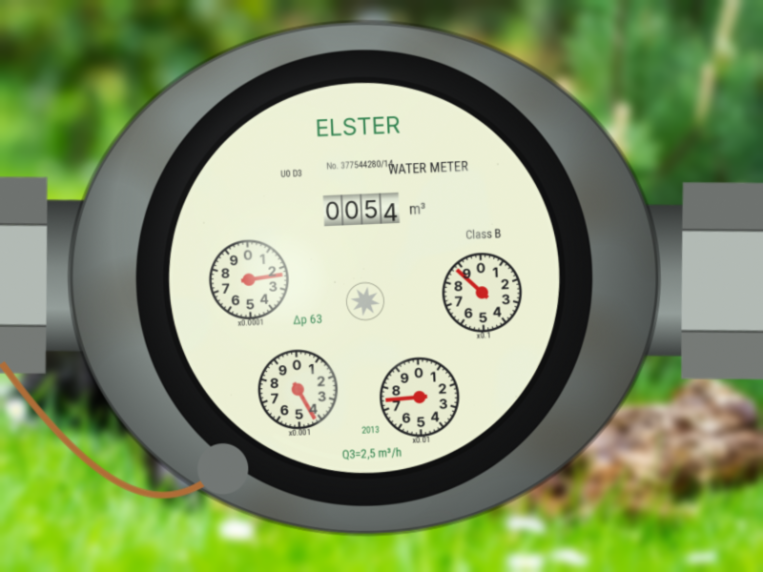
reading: 53.8742 m³
